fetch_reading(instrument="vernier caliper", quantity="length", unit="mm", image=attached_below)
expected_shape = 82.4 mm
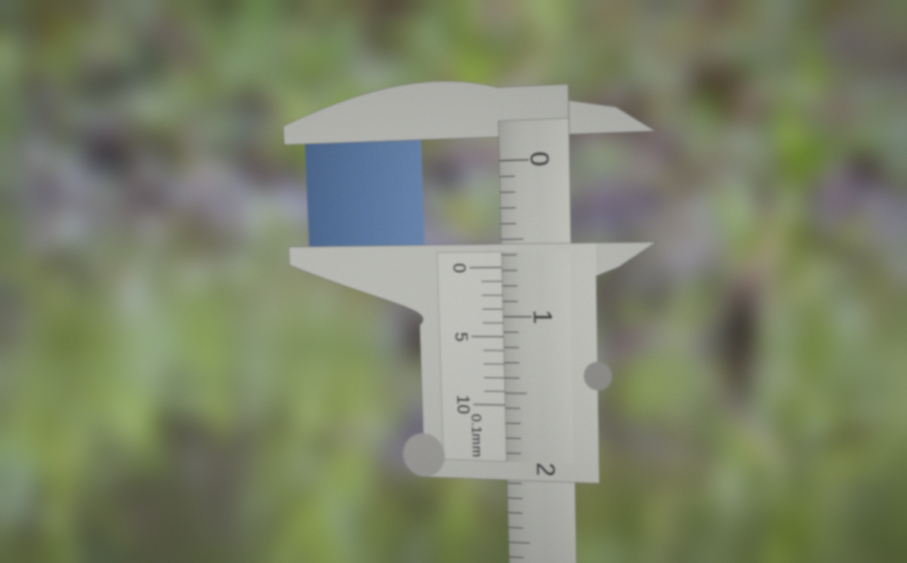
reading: 6.8 mm
